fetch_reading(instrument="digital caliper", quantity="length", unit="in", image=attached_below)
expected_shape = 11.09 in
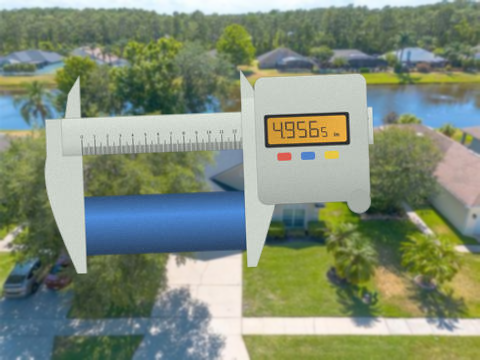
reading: 4.9565 in
